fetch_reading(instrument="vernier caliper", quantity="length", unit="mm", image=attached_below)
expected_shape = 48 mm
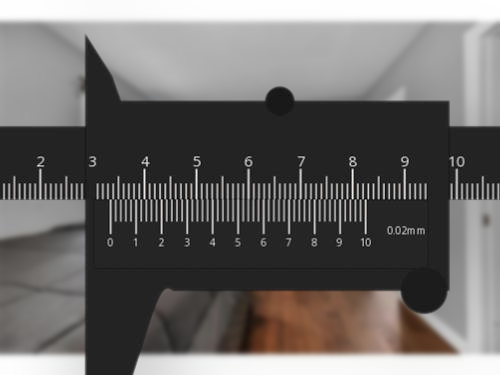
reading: 33.5 mm
